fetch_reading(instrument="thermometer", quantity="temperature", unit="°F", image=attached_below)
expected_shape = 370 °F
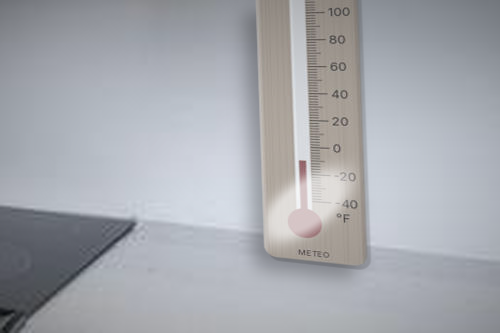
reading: -10 °F
